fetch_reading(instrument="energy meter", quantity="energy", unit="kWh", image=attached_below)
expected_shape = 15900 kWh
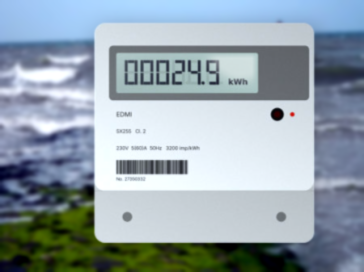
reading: 24.9 kWh
